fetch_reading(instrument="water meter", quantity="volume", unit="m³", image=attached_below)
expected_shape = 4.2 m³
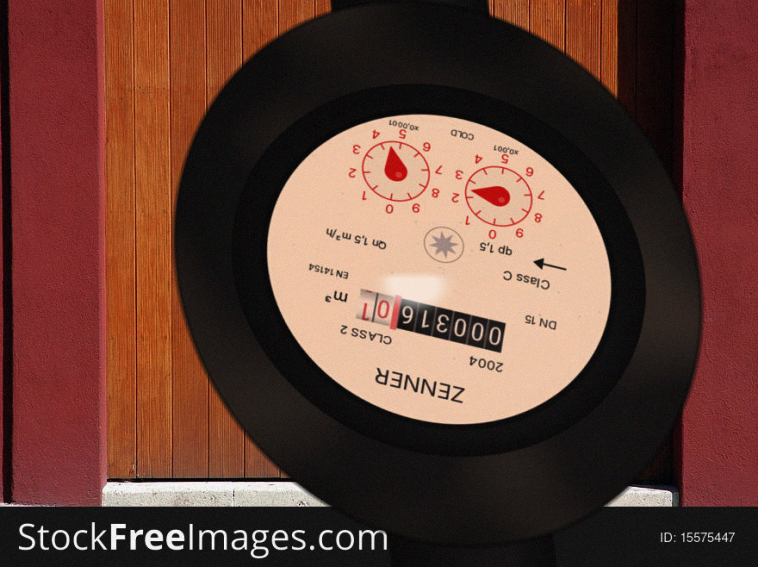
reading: 316.0124 m³
